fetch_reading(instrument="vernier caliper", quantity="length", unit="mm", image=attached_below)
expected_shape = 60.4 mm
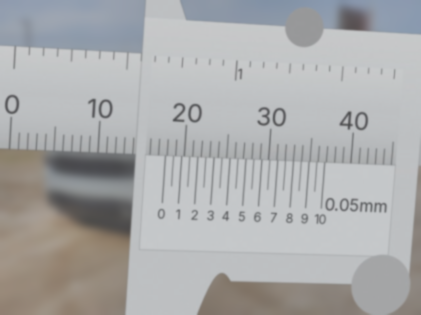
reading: 17.8 mm
